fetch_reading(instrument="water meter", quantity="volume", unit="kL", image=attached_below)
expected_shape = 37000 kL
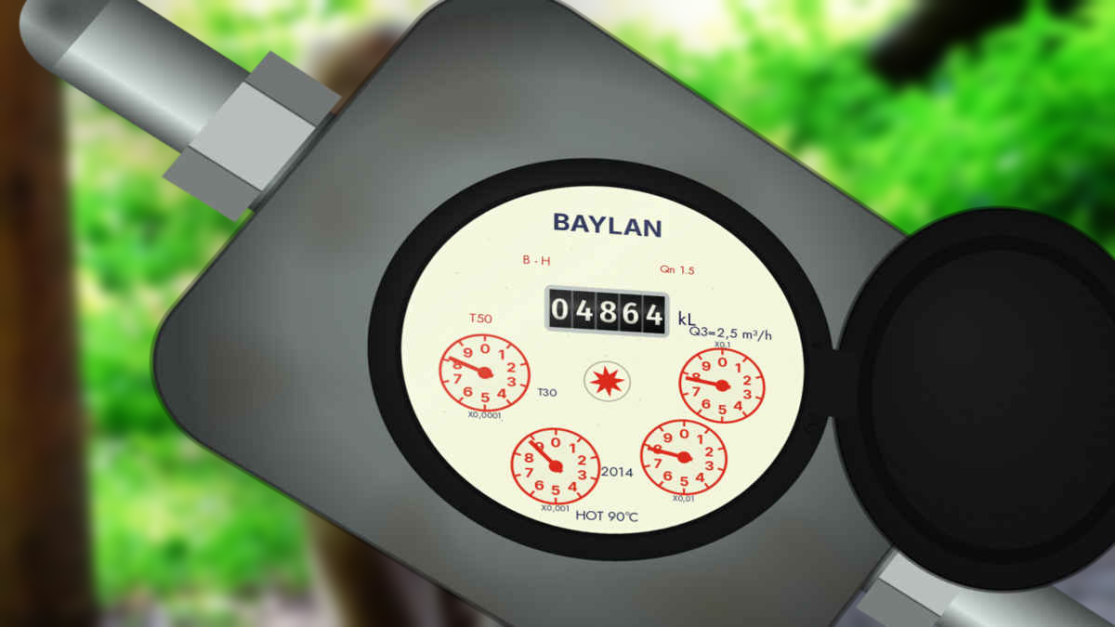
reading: 4864.7788 kL
